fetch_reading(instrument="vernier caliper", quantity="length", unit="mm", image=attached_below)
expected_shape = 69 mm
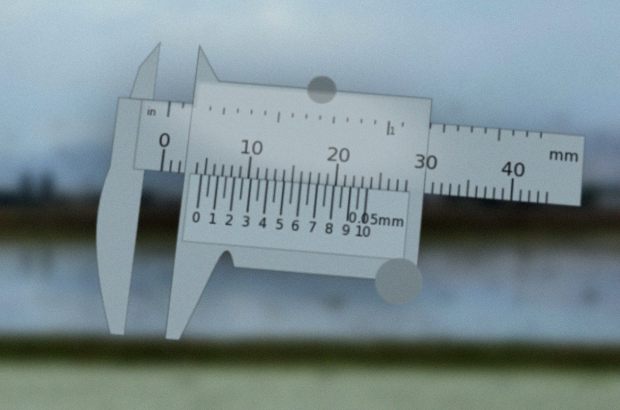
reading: 4.6 mm
